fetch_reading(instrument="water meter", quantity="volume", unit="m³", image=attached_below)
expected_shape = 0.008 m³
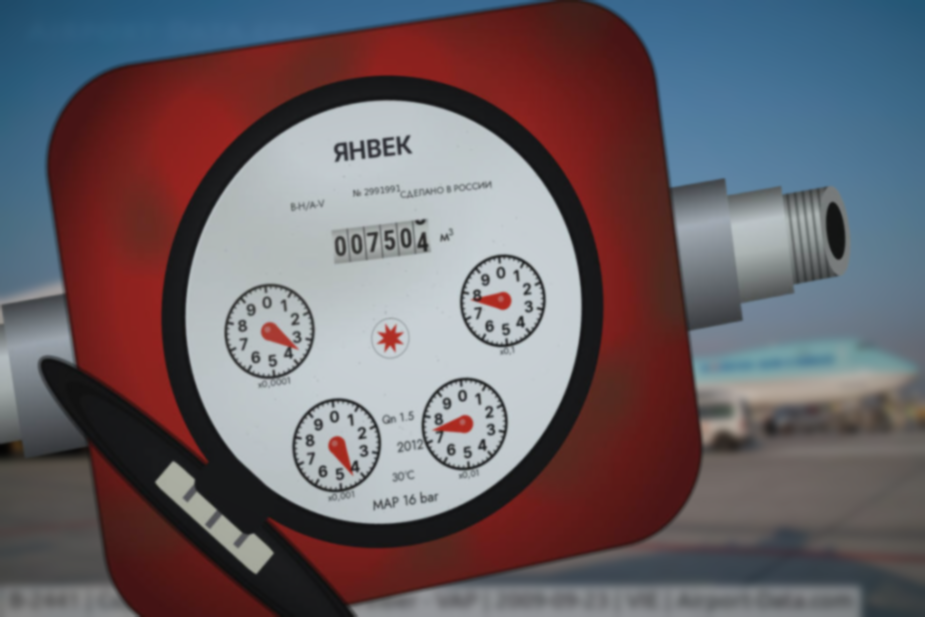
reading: 7503.7743 m³
